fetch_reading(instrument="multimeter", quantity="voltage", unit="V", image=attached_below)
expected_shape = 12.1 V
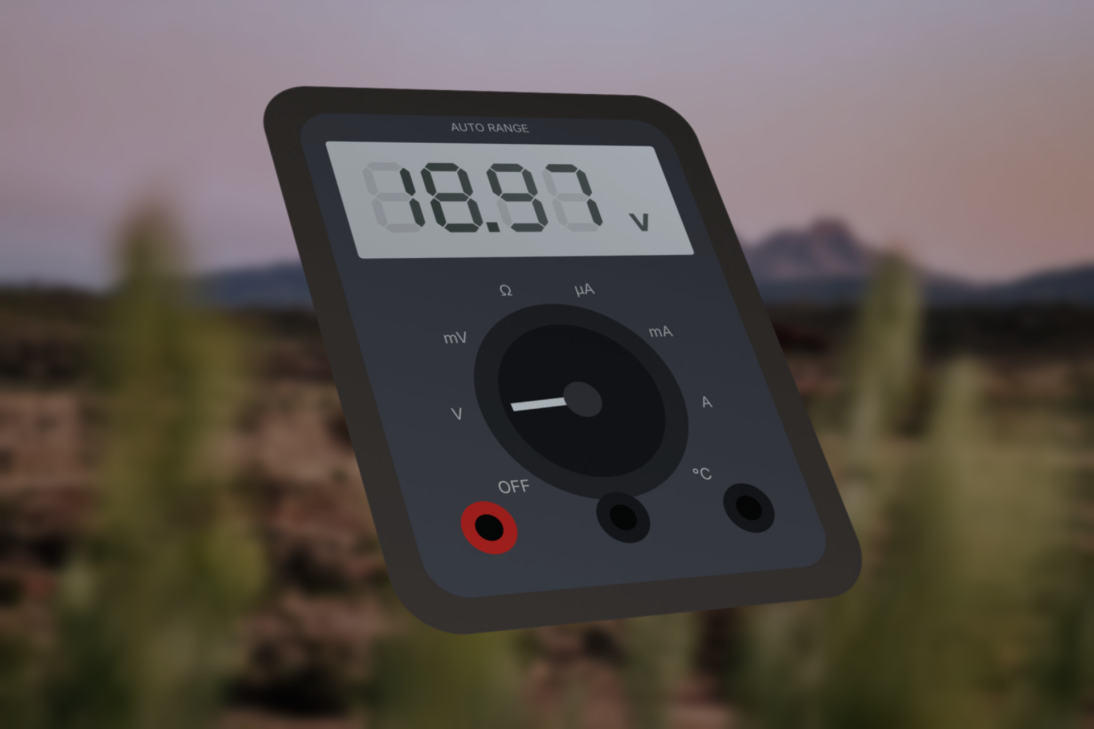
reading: 18.97 V
